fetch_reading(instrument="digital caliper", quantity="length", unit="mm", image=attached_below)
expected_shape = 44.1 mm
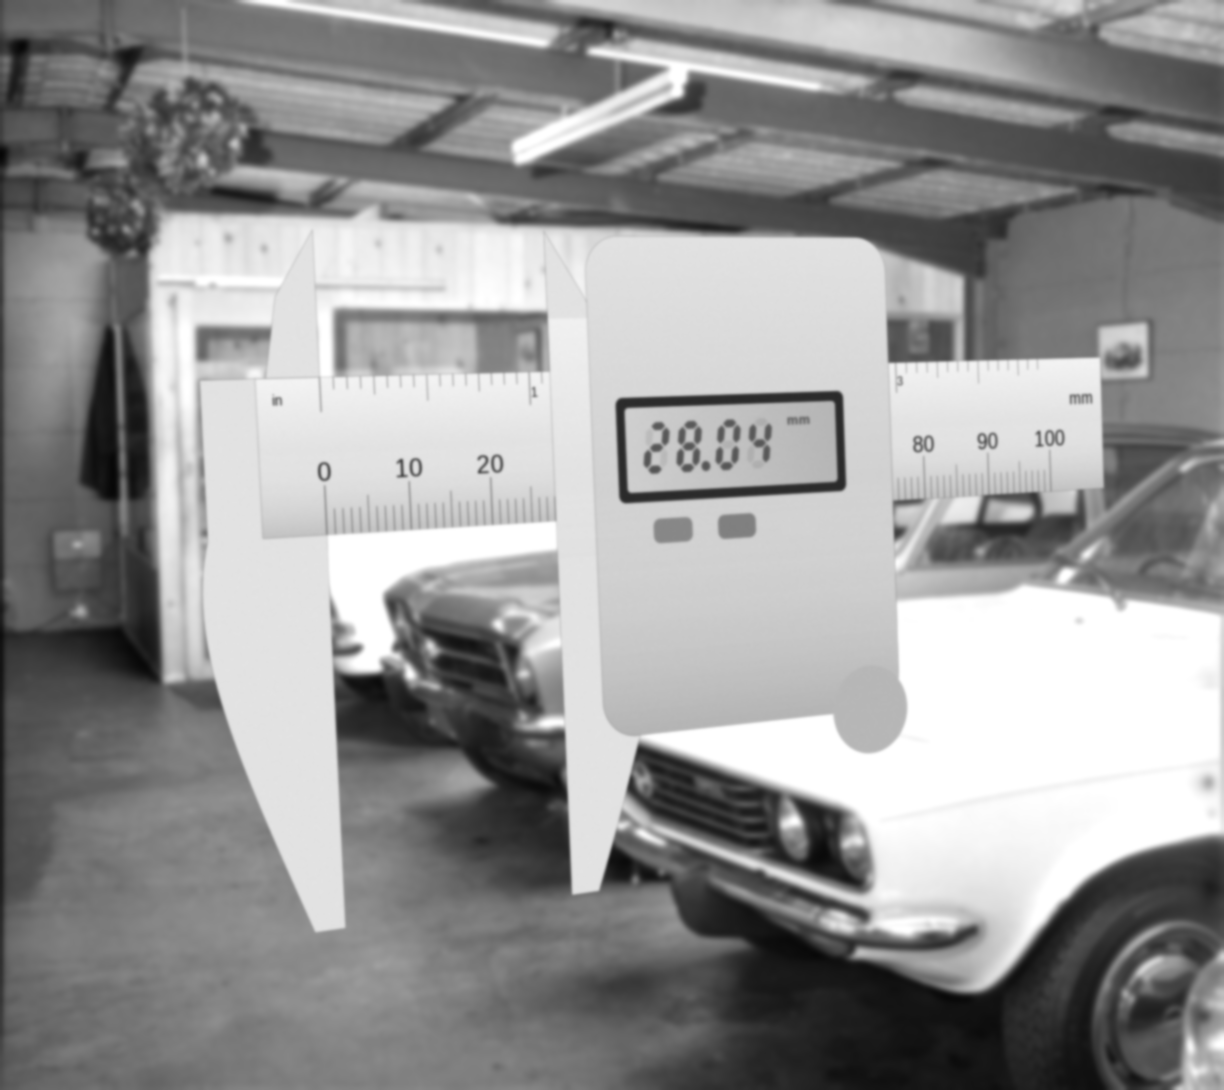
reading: 28.04 mm
